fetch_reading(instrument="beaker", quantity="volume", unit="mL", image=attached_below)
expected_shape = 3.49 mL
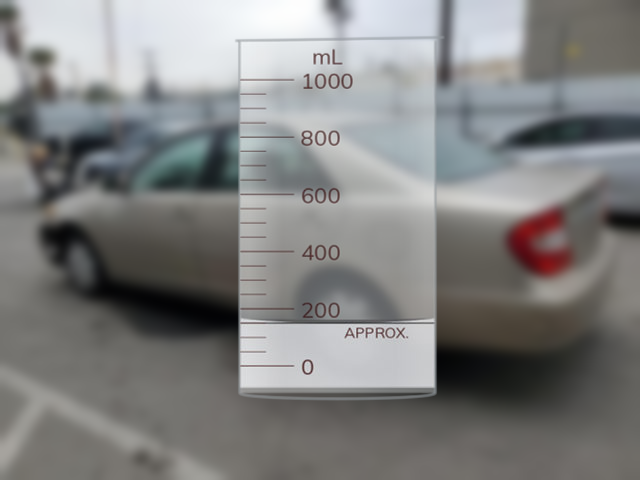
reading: 150 mL
